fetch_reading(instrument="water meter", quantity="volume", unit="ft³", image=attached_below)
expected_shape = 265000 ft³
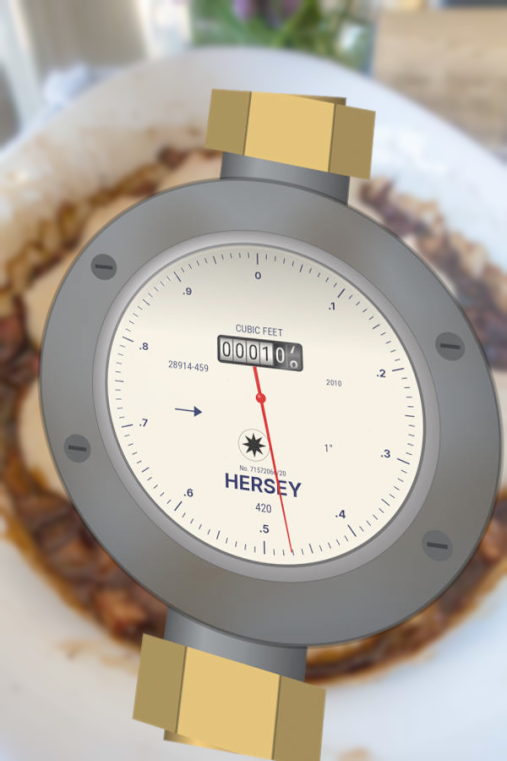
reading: 107.47 ft³
